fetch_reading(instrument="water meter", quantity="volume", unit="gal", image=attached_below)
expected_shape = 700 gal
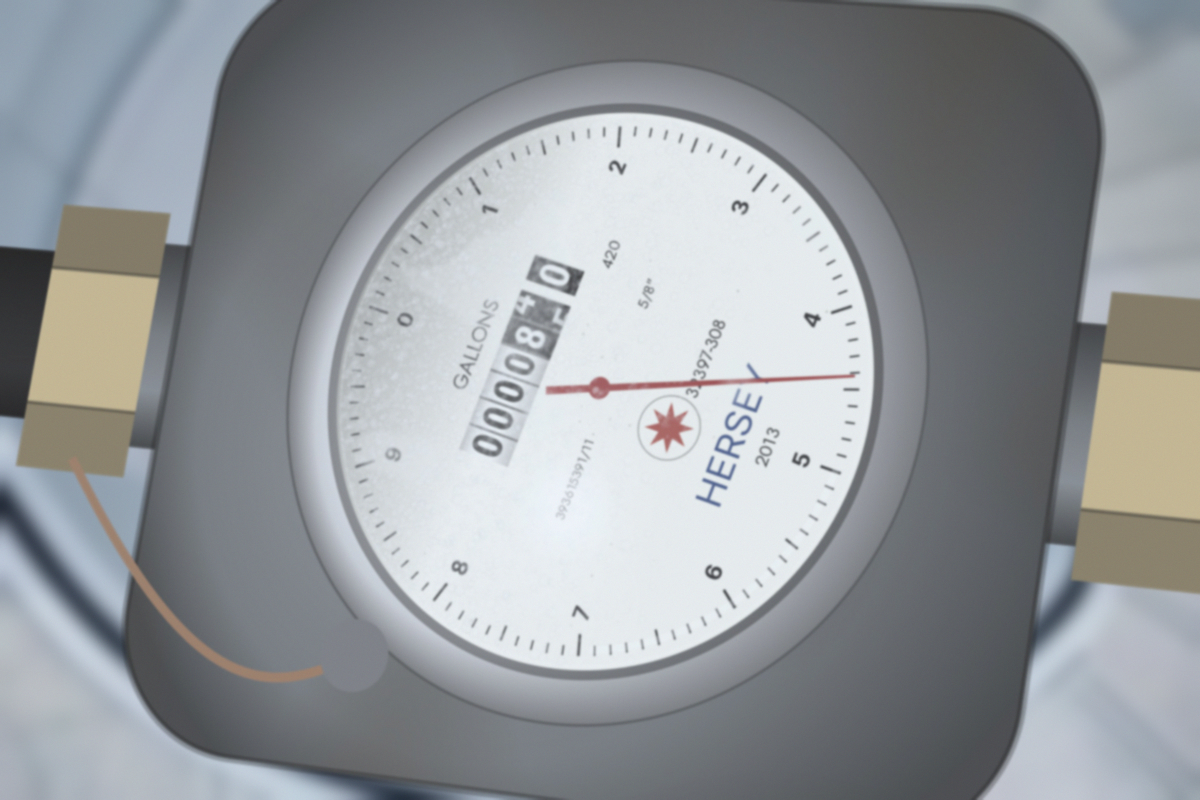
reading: 844.4 gal
